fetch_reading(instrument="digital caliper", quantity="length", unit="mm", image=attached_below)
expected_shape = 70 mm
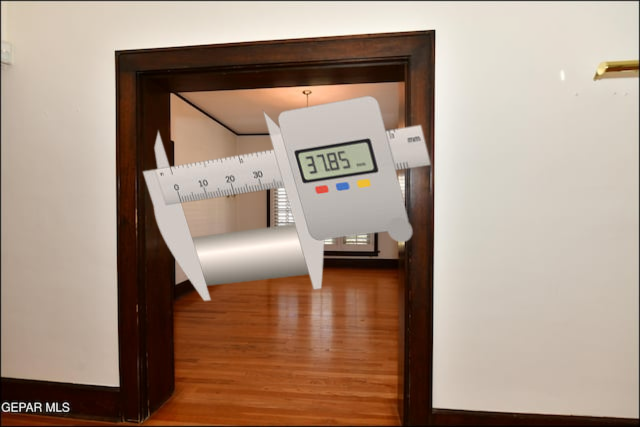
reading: 37.85 mm
